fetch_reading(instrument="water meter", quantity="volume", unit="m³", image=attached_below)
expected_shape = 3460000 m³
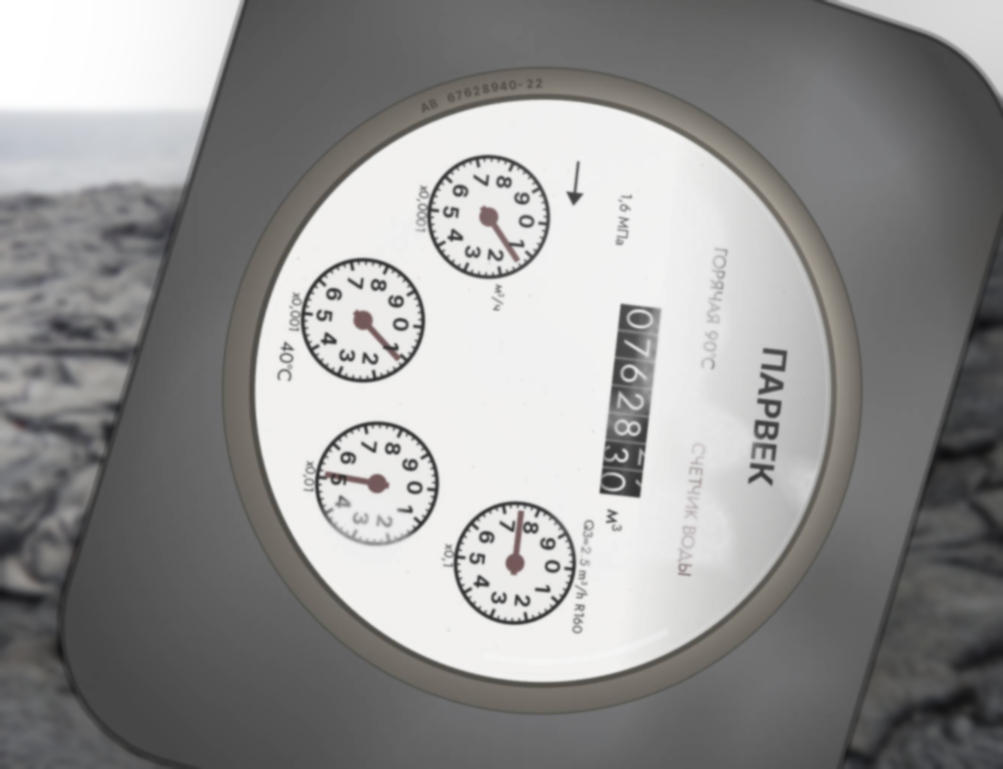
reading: 762829.7511 m³
